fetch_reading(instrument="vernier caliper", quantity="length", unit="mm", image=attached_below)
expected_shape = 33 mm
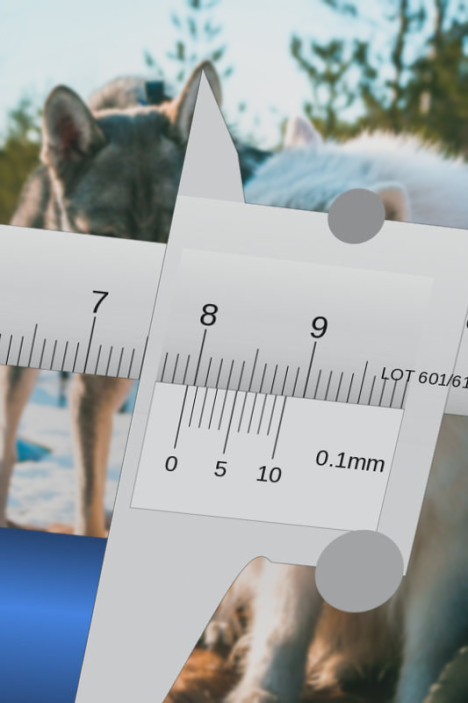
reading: 79.4 mm
